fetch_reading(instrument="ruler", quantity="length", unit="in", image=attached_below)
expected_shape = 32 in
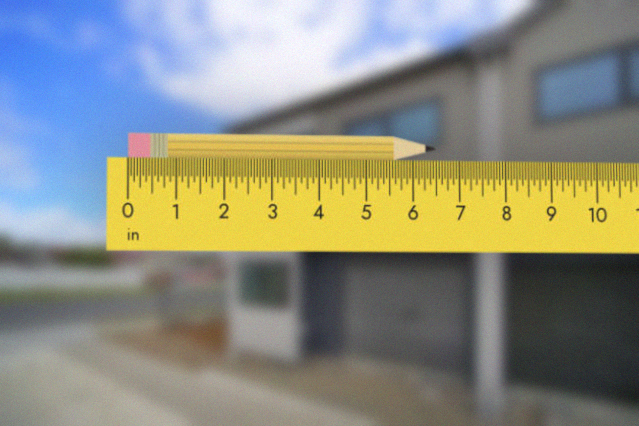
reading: 6.5 in
